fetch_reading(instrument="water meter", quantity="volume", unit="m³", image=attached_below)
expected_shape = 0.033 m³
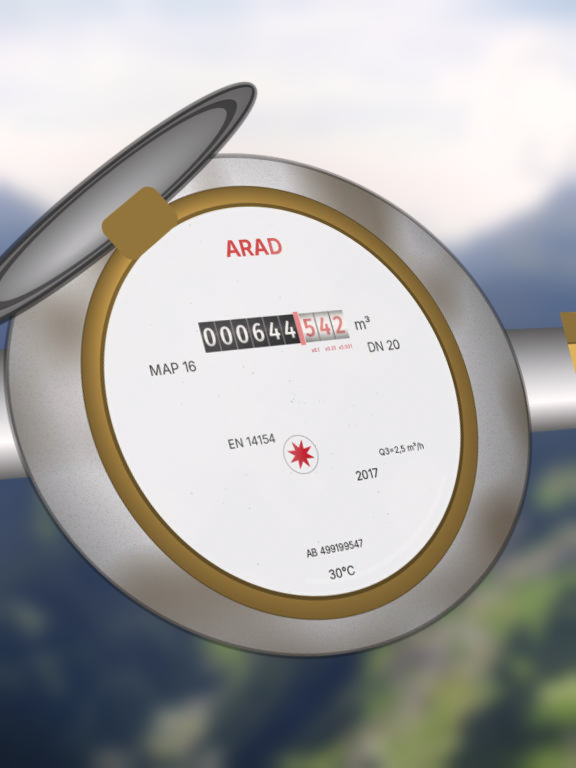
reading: 644.542 m³
